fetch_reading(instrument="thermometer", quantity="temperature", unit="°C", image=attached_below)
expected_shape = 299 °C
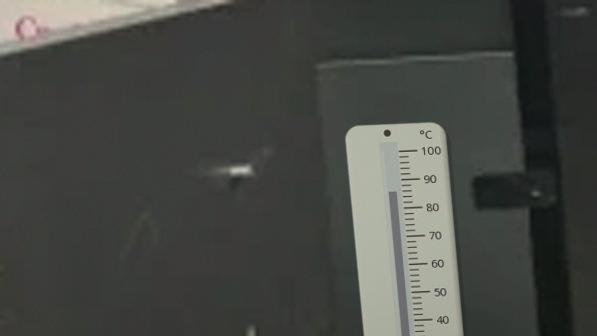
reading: 86 °C
